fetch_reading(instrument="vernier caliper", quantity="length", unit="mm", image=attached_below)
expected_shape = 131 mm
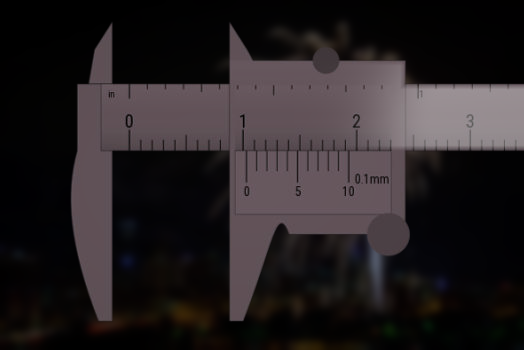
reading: 10.3 mm
